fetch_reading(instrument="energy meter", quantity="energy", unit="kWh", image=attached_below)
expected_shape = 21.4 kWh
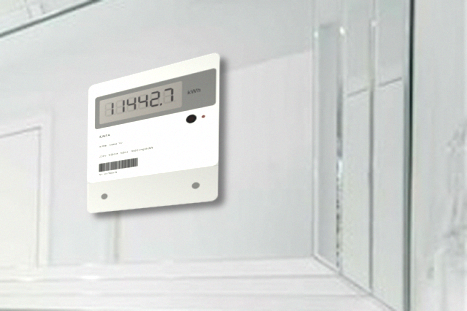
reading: 11442.7 kWh
